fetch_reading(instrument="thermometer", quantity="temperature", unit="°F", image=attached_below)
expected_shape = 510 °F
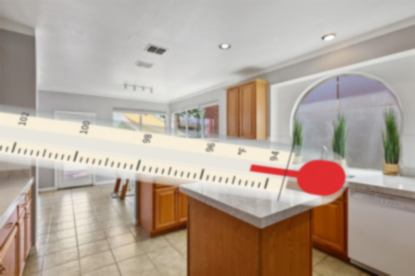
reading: 94.6 °F
